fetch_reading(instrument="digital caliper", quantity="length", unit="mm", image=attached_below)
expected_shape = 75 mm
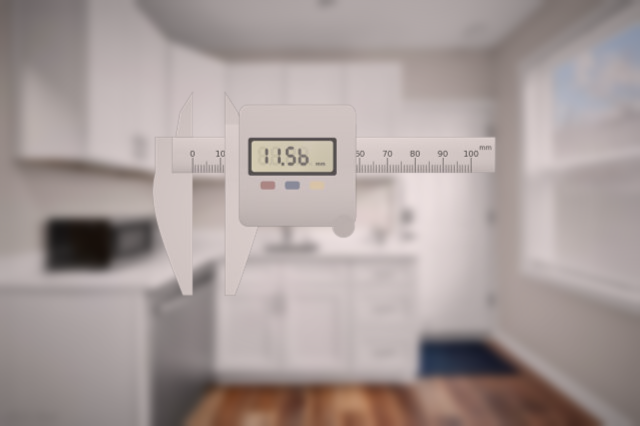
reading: 11.56 mm
